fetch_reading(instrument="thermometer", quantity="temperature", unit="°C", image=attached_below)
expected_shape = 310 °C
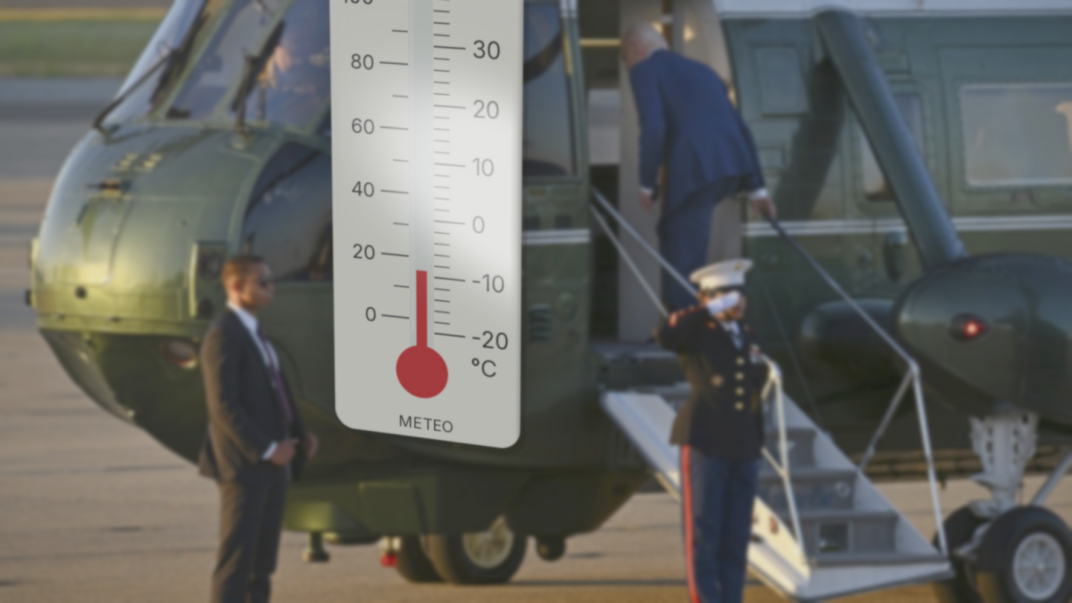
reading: -9 °C
